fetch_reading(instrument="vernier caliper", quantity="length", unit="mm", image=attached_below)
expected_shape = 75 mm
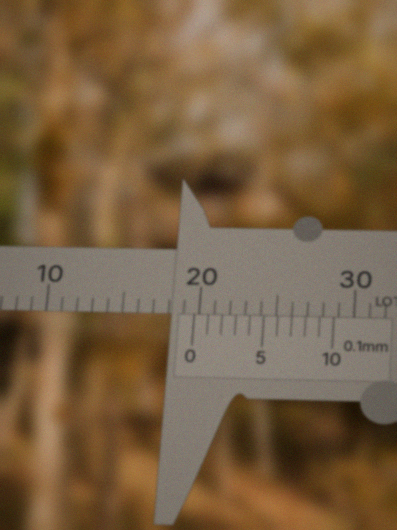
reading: 19.7 mm
